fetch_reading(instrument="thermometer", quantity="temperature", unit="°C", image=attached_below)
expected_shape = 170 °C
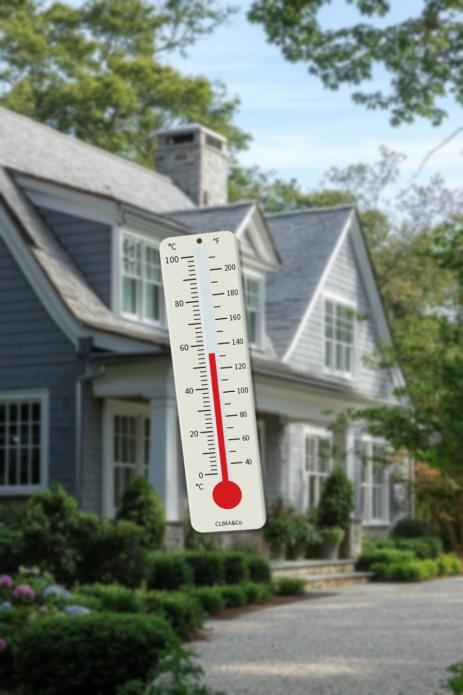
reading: 56 °C
